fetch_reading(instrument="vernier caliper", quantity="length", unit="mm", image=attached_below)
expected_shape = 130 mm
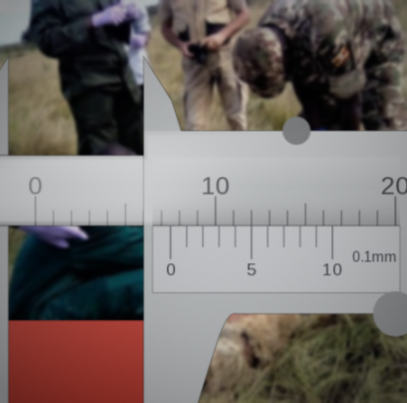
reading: 7.5 mm
